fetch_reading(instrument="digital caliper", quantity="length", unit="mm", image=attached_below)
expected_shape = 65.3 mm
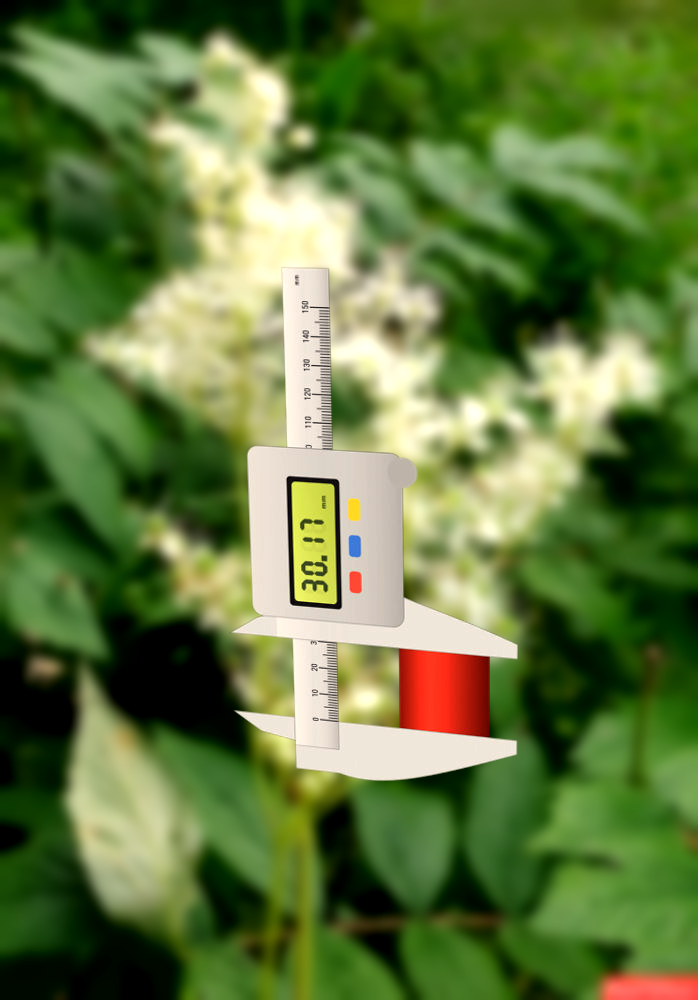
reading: 30.17 mm
